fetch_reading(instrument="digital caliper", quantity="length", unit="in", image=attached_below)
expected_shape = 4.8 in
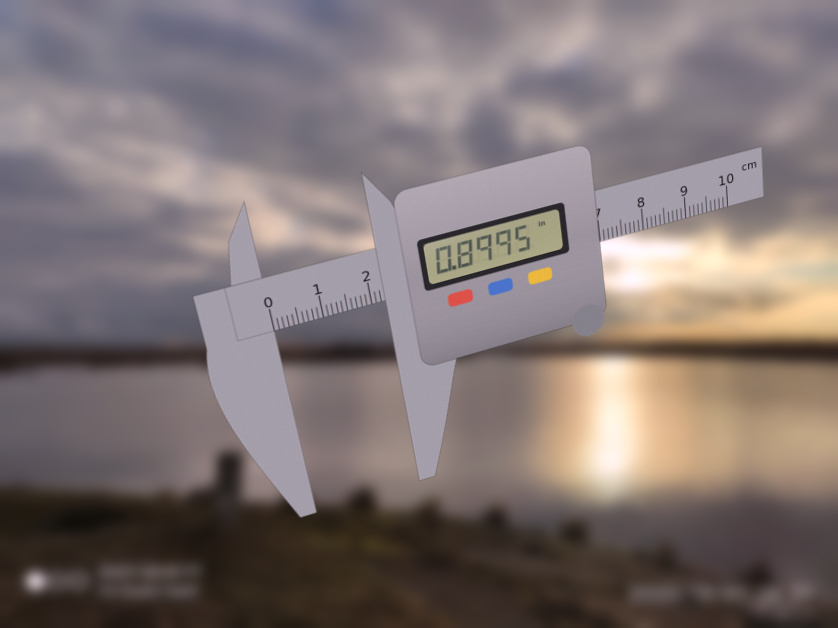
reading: 0.8995 in
